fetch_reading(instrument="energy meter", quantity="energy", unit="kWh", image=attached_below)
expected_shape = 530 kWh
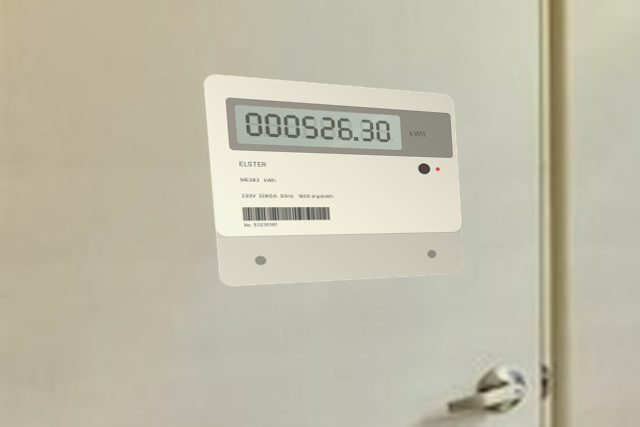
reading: 526.30 kWh
